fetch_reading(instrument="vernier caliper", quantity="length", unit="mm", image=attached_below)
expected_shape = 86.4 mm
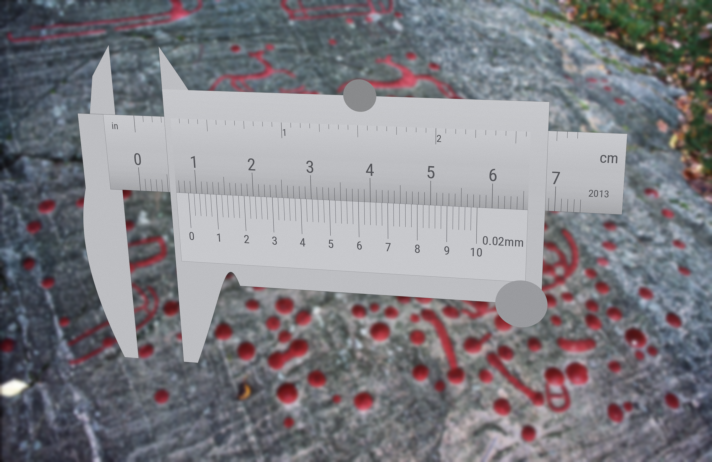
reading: 8.6 mm
